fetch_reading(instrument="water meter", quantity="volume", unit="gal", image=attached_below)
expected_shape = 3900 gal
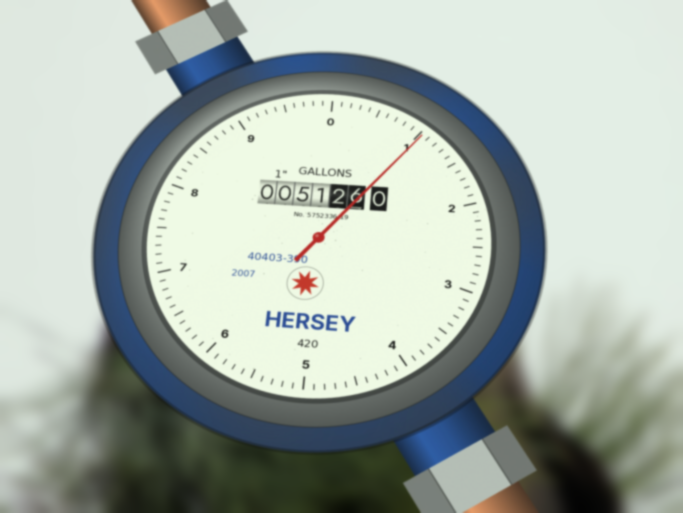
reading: 51261.0 gal
